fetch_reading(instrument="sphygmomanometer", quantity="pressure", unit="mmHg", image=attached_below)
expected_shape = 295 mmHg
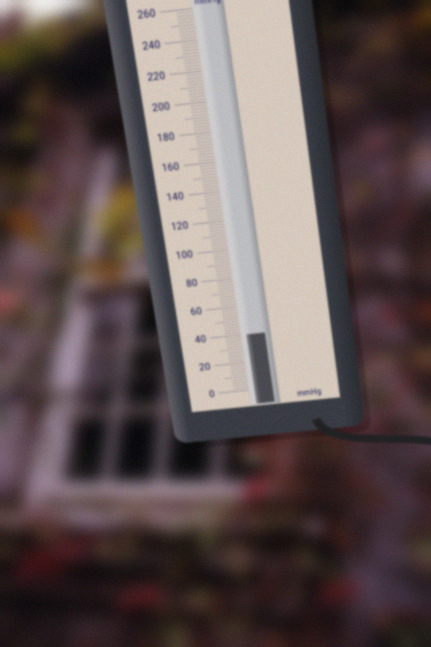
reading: 40 mmHg
